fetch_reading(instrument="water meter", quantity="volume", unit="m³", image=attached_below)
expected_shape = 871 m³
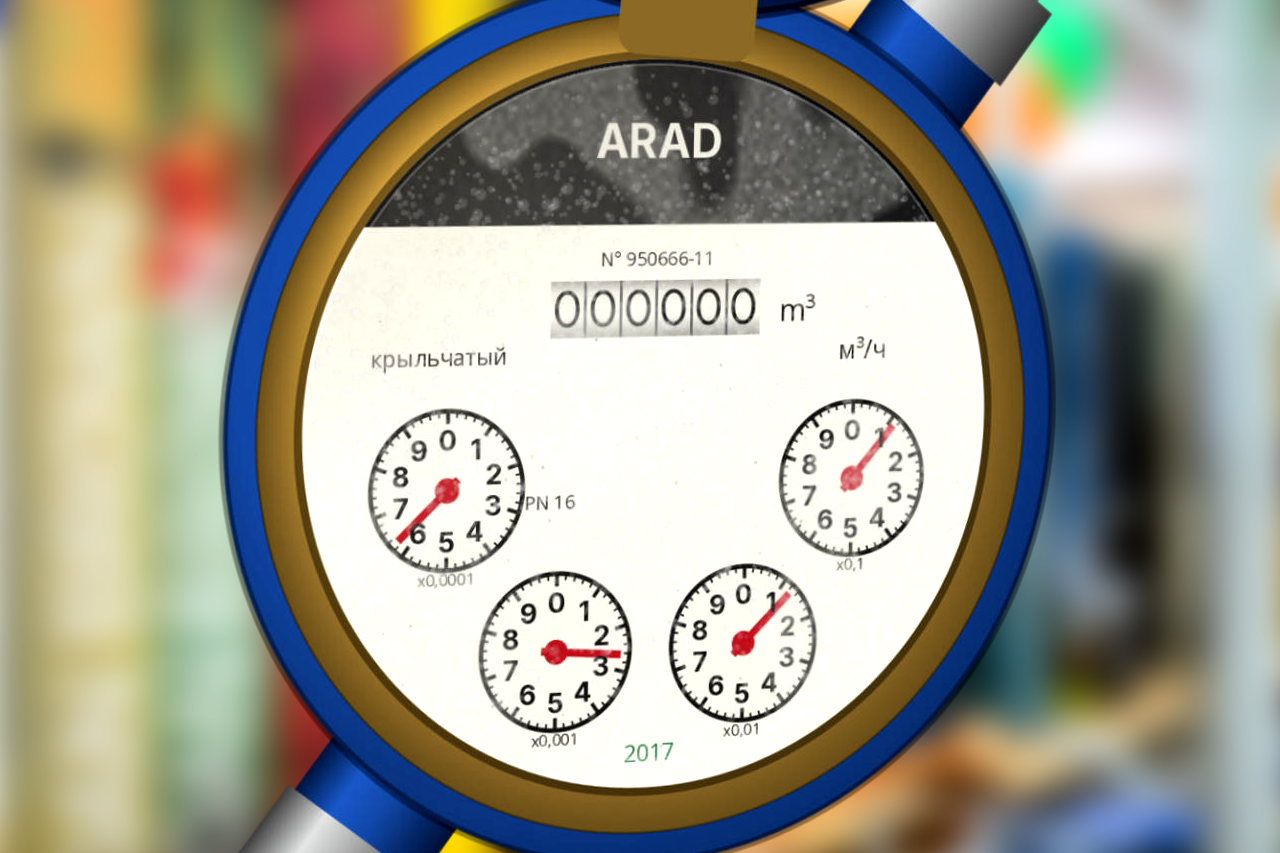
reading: 0.1126 m³
